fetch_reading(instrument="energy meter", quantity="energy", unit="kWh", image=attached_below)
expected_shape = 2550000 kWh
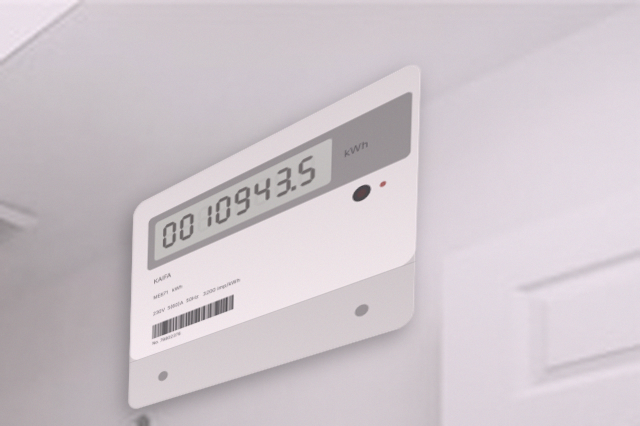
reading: 10943.5 kWh
